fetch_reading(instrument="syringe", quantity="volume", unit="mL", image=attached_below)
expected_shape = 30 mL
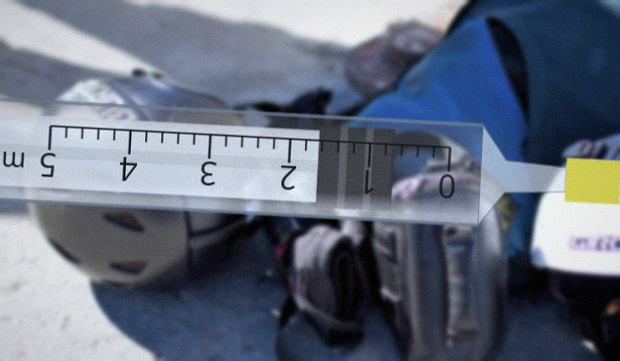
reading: 0.7 mL
